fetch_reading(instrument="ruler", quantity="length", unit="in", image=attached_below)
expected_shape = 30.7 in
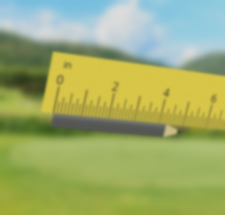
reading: 5 in
